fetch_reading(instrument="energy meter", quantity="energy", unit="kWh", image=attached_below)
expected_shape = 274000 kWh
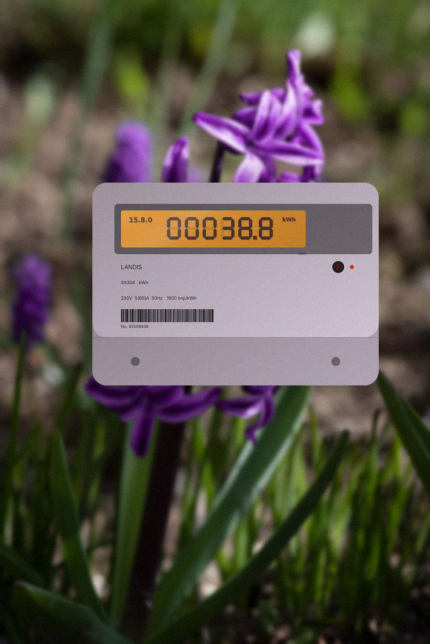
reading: 38.8 kWh
